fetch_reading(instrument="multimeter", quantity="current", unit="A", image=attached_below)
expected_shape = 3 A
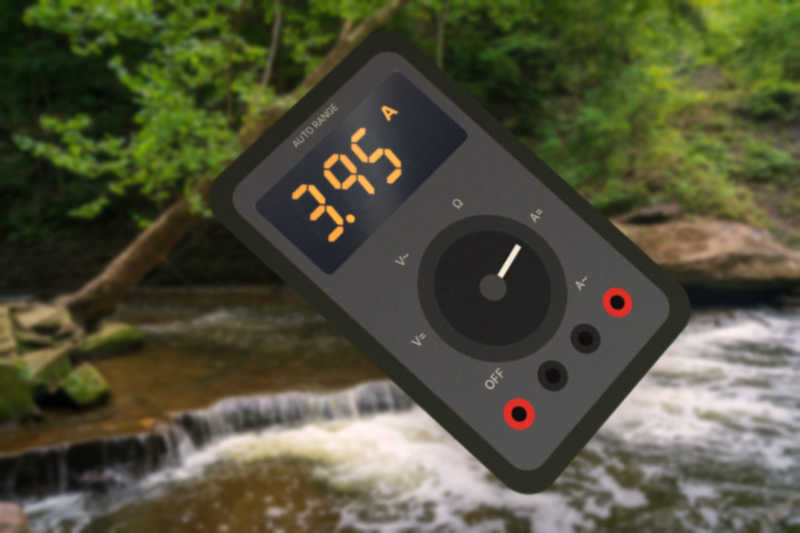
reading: 3.95 A
